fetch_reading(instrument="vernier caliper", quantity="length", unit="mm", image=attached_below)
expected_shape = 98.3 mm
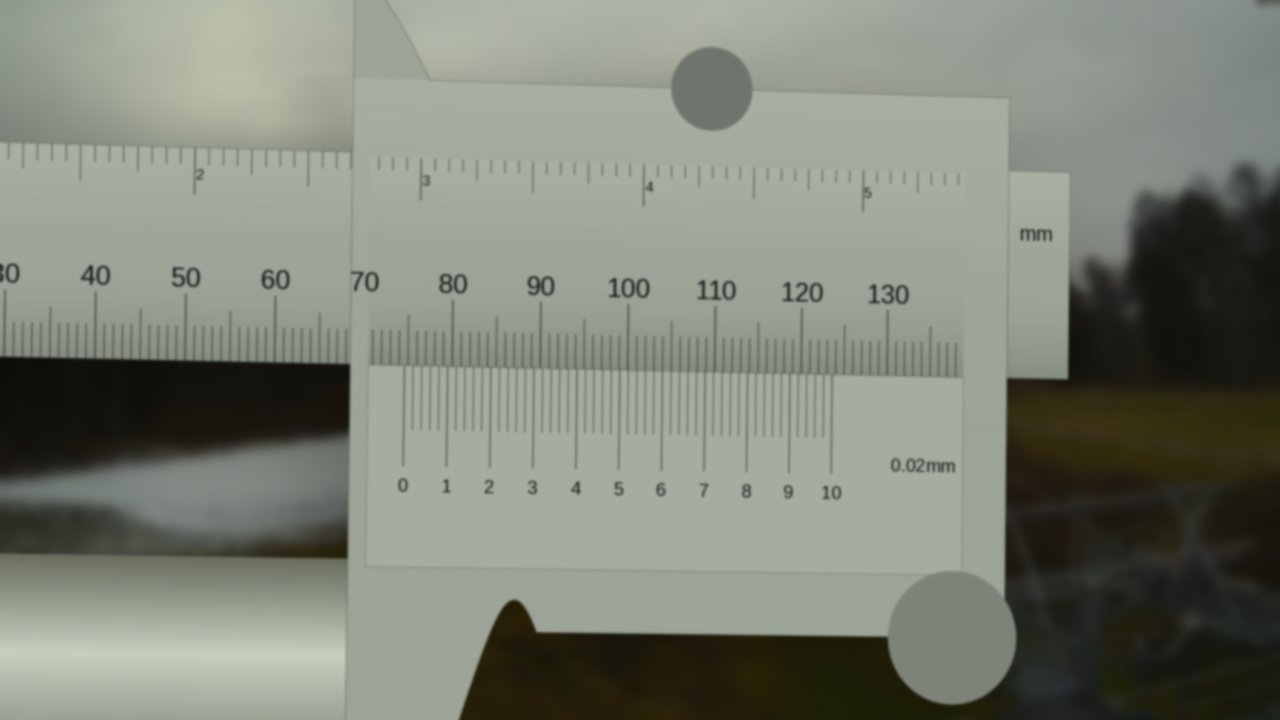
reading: 74.6 mm
